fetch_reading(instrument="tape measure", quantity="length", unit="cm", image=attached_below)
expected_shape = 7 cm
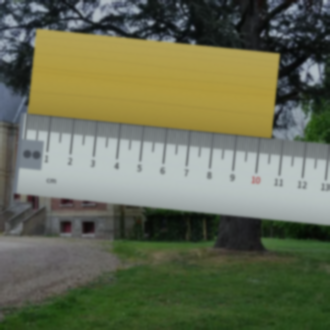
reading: 10.5 cm
